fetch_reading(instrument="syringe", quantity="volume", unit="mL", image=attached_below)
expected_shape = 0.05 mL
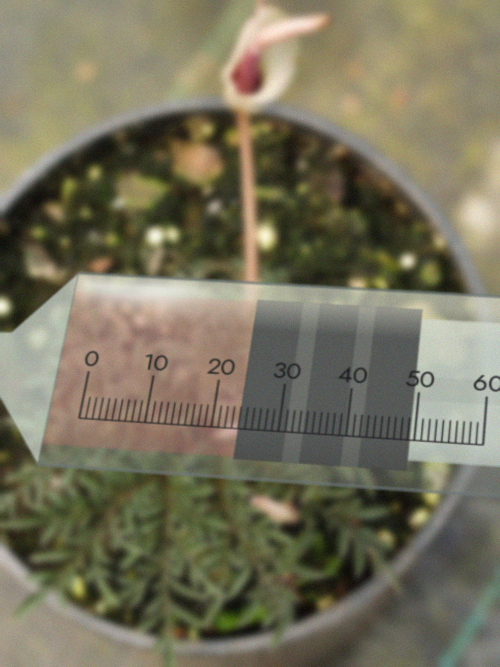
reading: 24 mL
